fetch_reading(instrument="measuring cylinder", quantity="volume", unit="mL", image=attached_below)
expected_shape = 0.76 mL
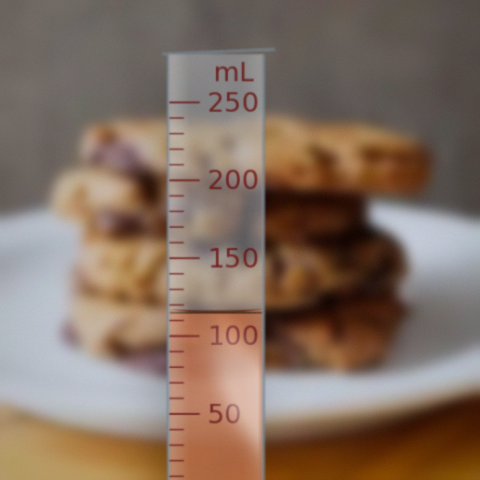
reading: 115 mL
